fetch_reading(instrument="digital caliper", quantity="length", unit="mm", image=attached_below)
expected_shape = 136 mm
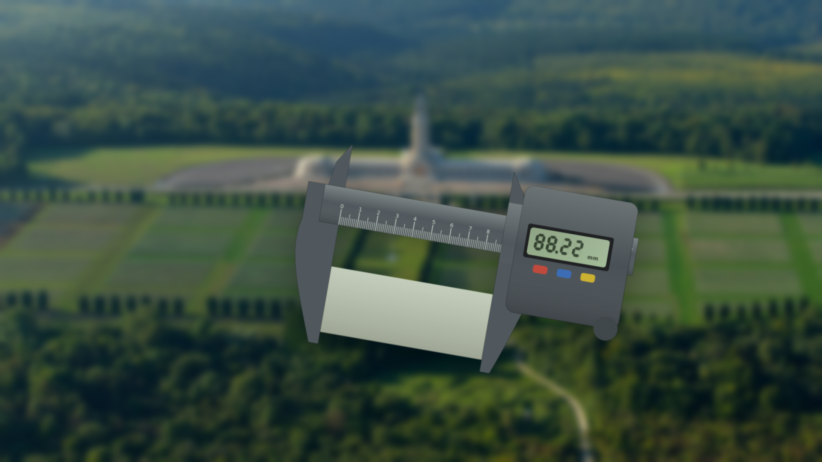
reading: 88.22 mm
